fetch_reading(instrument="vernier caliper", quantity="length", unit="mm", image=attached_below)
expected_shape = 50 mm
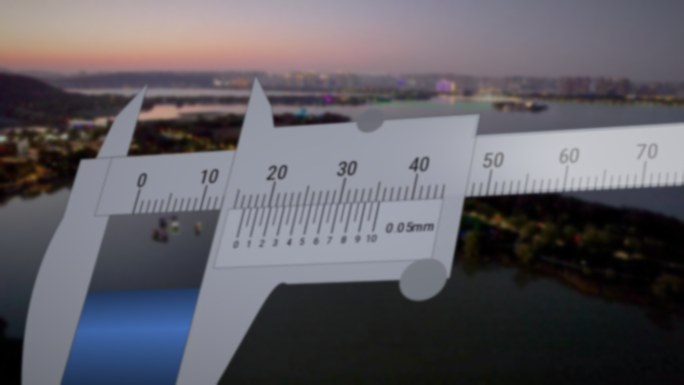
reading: 16.5 mm
